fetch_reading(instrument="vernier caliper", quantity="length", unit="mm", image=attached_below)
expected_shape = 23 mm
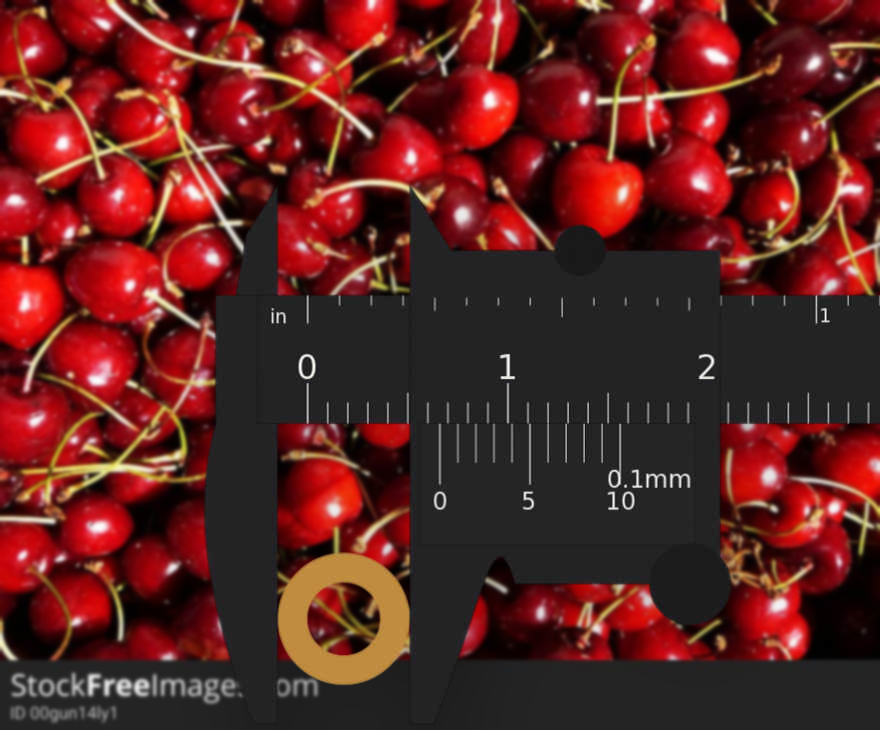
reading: 6.6 mm
